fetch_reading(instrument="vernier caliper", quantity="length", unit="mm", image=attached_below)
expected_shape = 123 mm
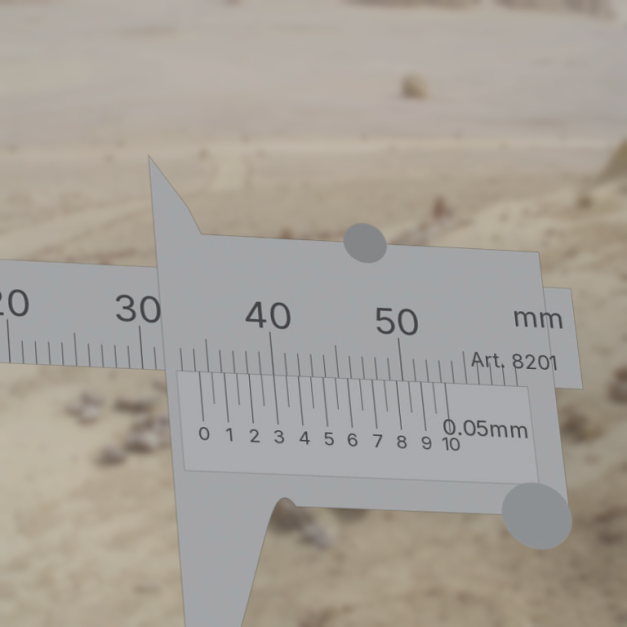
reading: 34.3 mm
